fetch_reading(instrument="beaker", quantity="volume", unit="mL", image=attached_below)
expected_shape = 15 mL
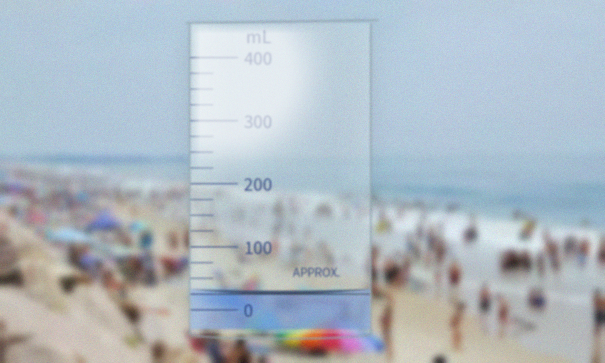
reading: 25 mL
